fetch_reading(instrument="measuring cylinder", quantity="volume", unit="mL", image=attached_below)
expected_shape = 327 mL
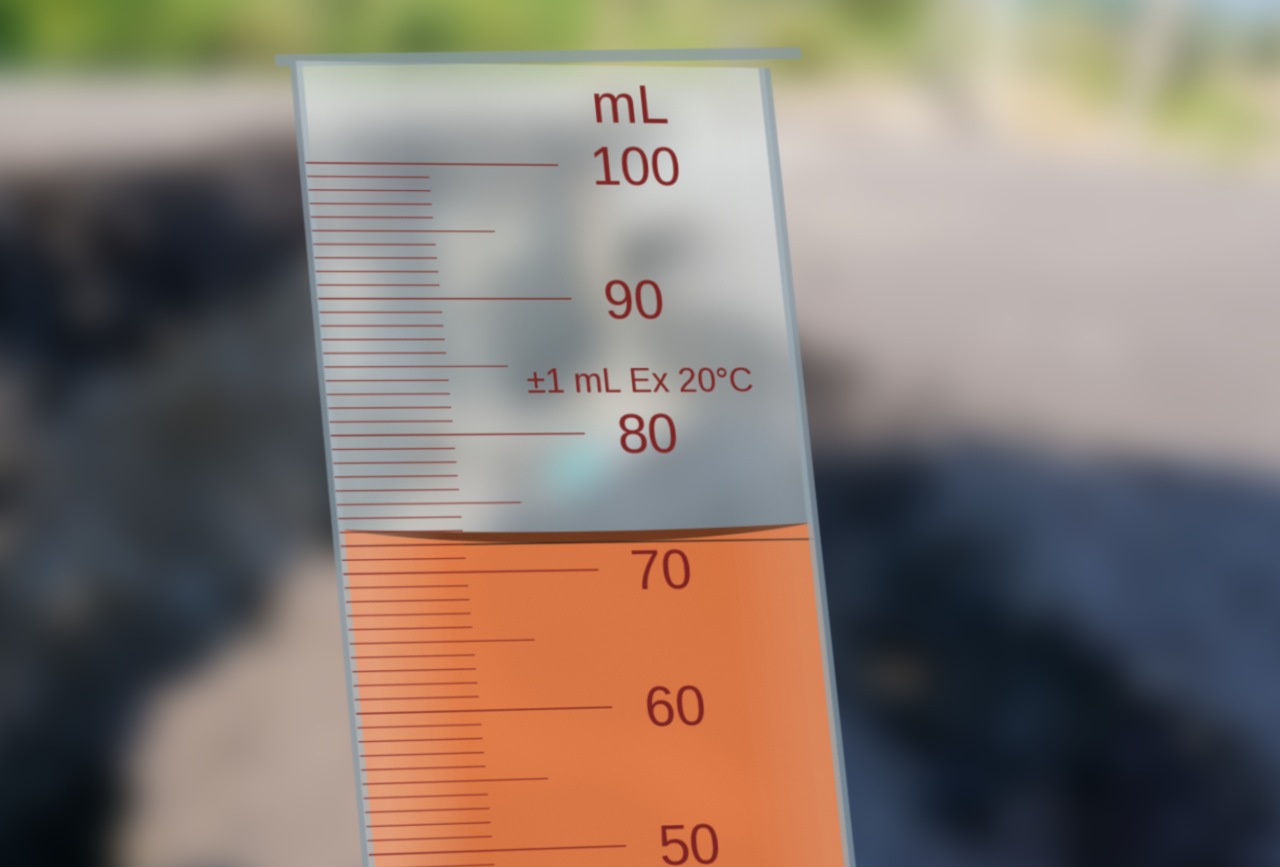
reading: 72 mL
